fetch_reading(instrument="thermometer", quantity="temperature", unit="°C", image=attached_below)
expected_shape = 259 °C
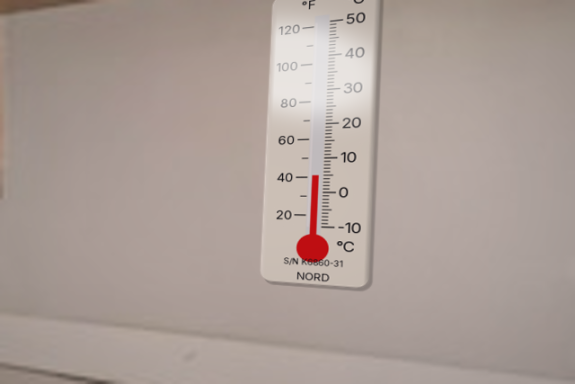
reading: 5 °C
